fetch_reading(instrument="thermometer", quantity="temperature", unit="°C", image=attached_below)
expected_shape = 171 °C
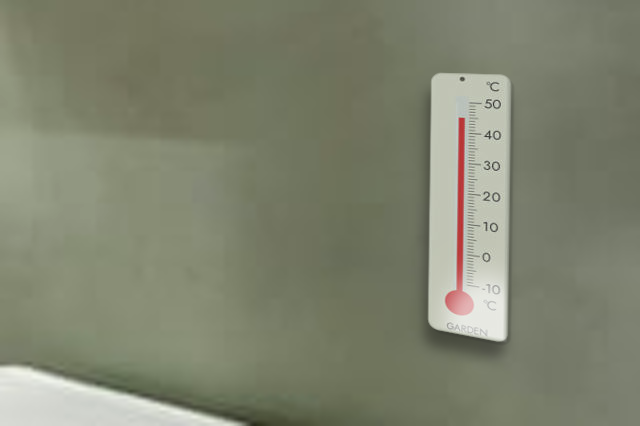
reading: 45 °C
